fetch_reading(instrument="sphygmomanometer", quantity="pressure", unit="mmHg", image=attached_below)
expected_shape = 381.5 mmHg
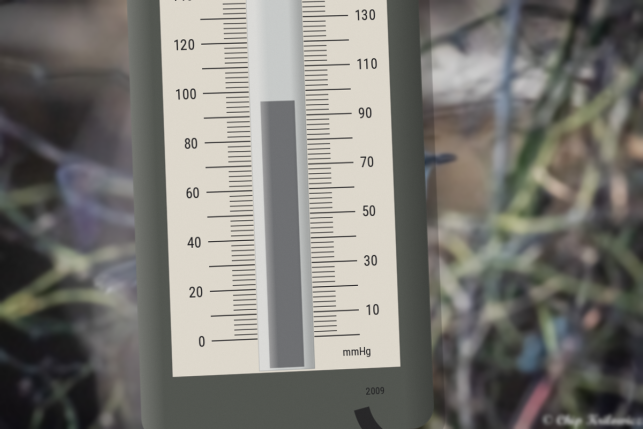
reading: 96 mmHg
